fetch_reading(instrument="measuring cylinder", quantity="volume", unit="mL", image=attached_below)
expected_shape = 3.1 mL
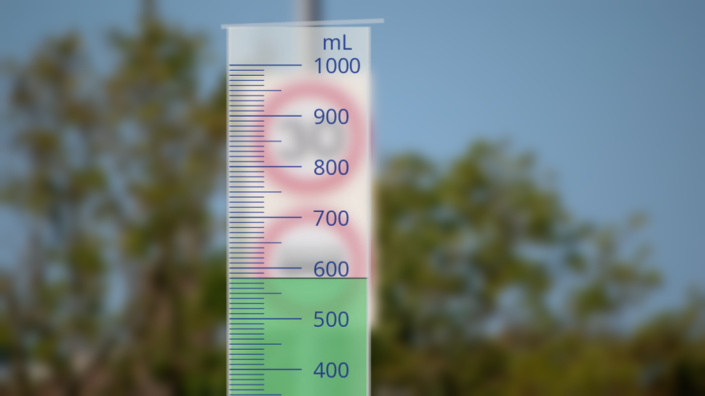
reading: 580 mL
